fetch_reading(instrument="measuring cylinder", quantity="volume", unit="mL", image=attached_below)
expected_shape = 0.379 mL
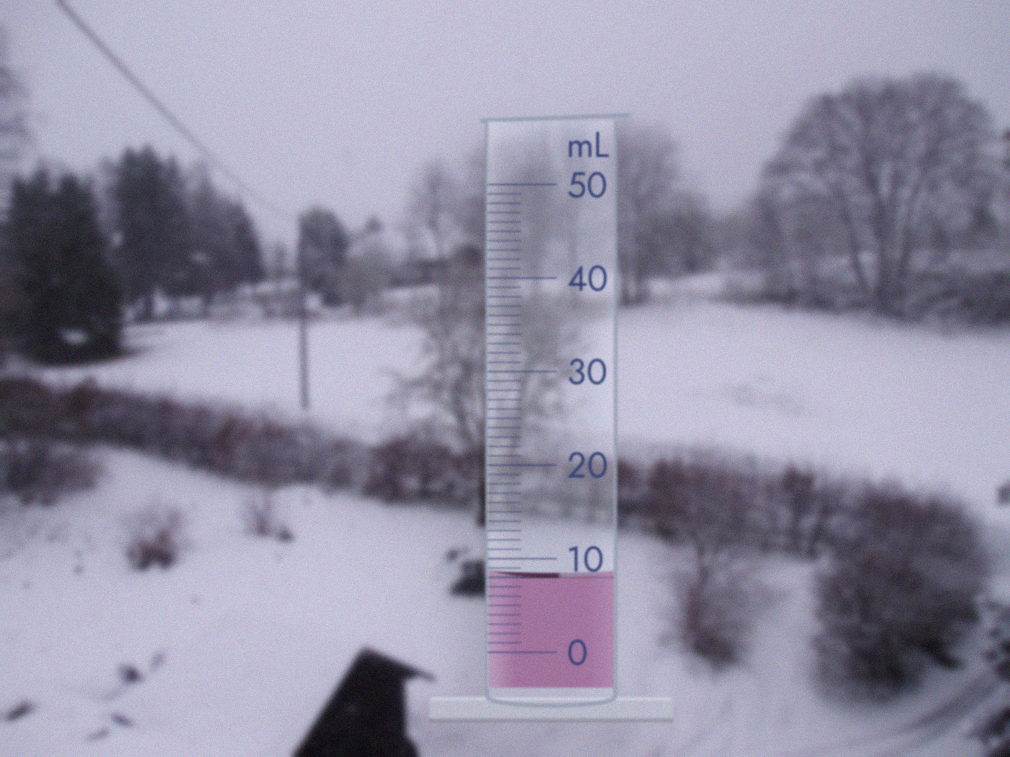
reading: 8 mL
